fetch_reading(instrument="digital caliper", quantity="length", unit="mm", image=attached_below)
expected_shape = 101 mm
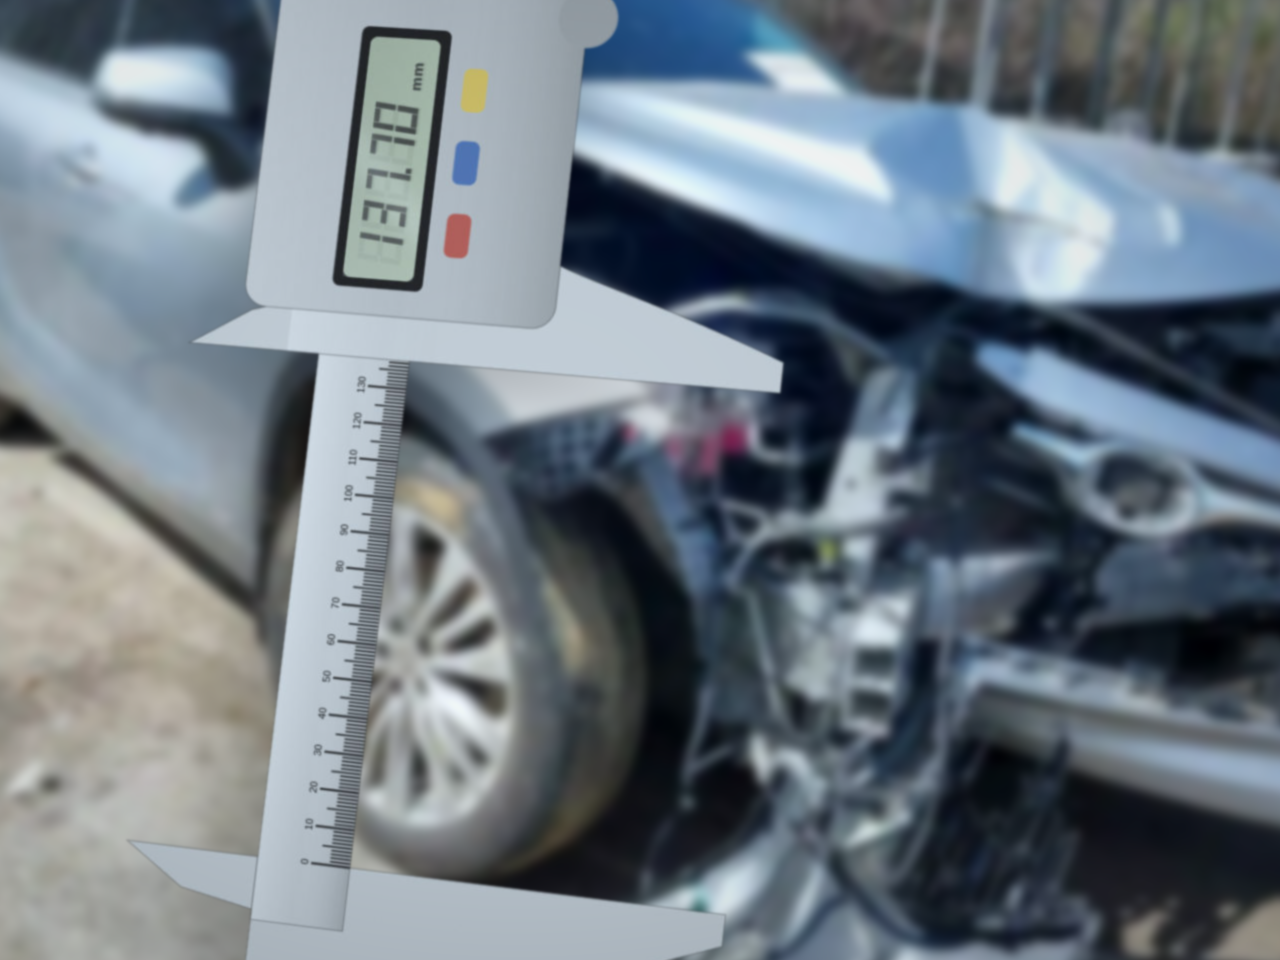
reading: 137.70 mm
